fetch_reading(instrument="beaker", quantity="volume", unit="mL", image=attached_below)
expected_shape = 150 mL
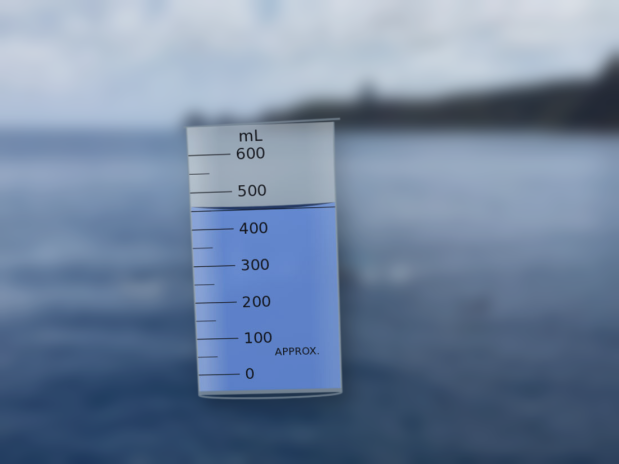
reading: 450 mL
